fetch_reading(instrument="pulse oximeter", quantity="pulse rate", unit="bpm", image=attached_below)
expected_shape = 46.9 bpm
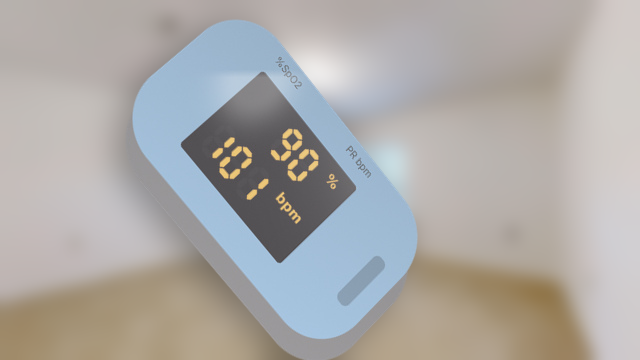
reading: 101 bpm
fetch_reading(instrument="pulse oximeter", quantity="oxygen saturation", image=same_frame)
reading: 90 %
